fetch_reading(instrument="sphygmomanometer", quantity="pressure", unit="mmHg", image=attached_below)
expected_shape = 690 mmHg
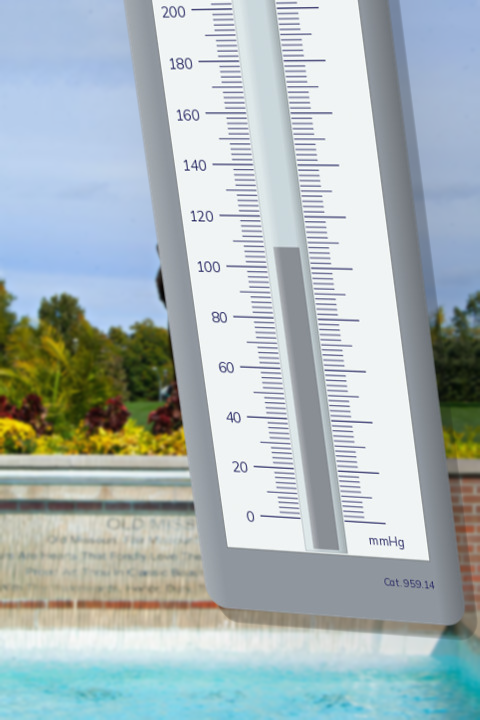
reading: 108 mmHg
